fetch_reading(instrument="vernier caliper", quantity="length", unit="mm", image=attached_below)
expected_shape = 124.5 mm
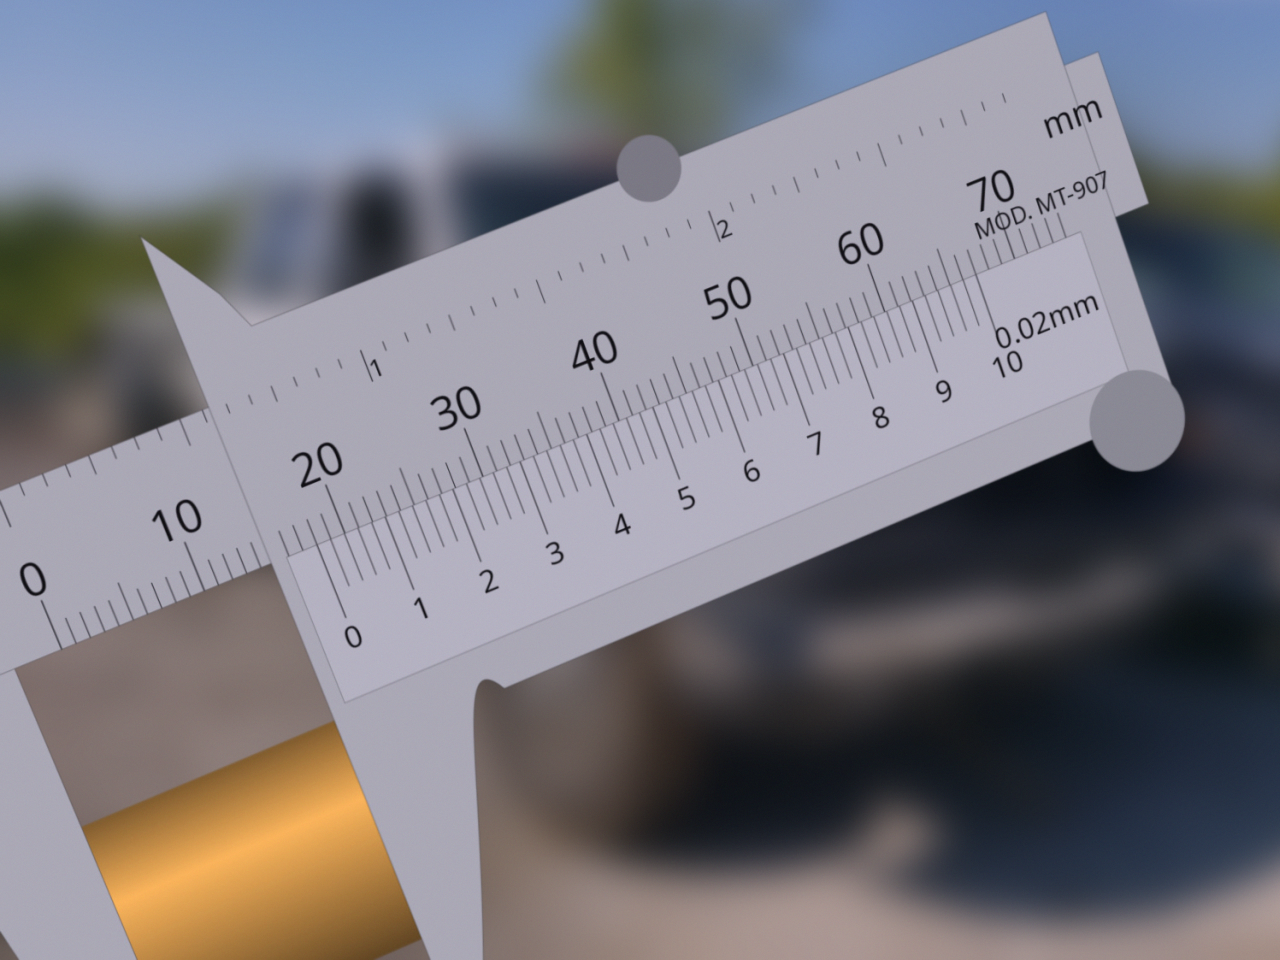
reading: 18.0 mm
